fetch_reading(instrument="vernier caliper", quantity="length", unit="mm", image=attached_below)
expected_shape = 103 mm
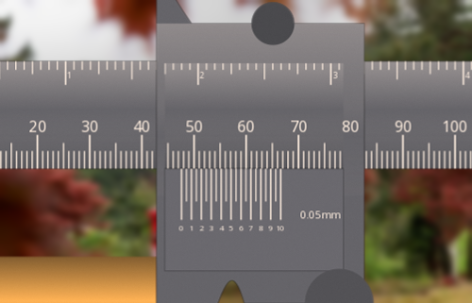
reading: 47.6 mm
